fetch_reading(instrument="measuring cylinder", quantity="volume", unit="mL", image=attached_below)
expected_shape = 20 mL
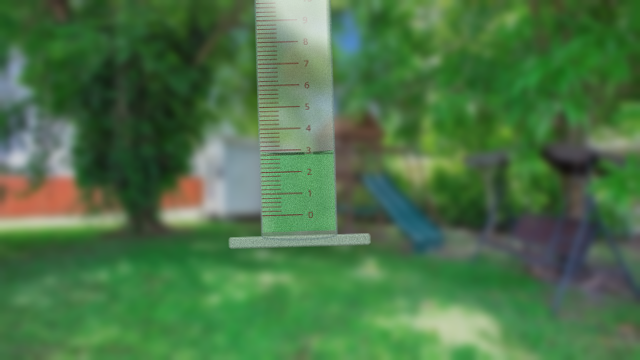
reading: 2.8 mL
